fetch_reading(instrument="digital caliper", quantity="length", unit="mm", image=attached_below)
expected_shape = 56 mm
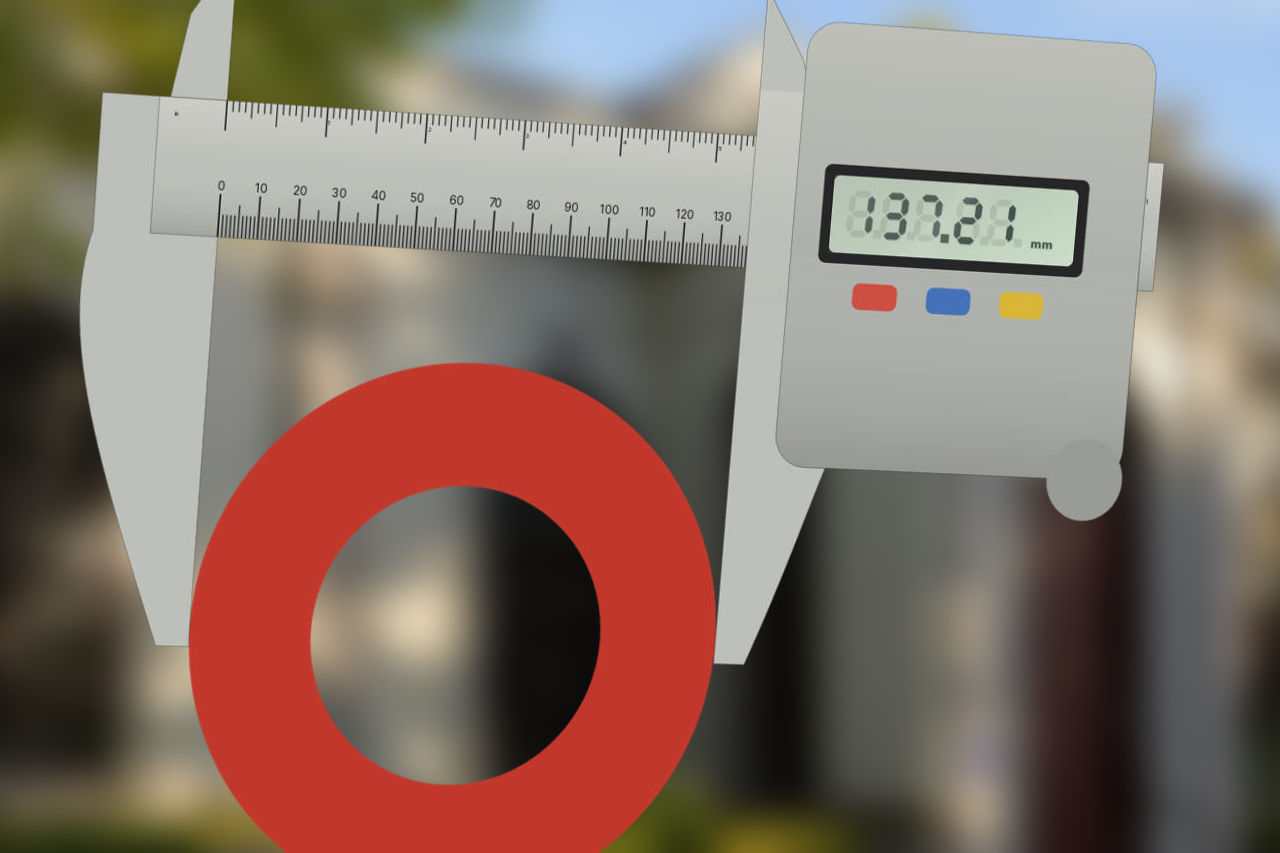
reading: 137.21 mm
